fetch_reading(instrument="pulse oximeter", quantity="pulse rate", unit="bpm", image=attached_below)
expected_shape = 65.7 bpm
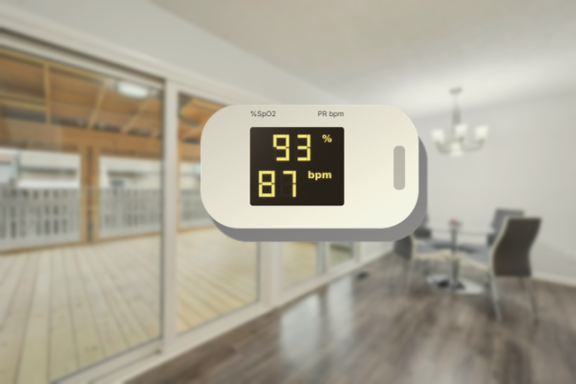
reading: 87 bpm
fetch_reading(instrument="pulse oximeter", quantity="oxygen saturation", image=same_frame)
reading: 93 %
